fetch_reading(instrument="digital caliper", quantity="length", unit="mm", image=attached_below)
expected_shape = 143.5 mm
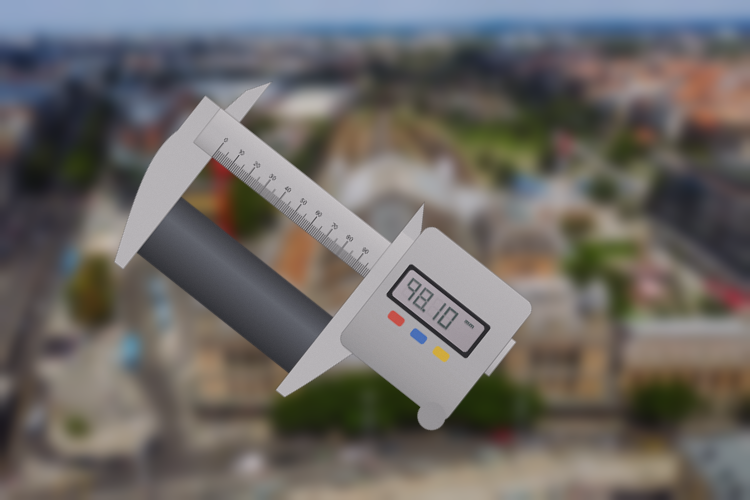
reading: 98.10 mm
